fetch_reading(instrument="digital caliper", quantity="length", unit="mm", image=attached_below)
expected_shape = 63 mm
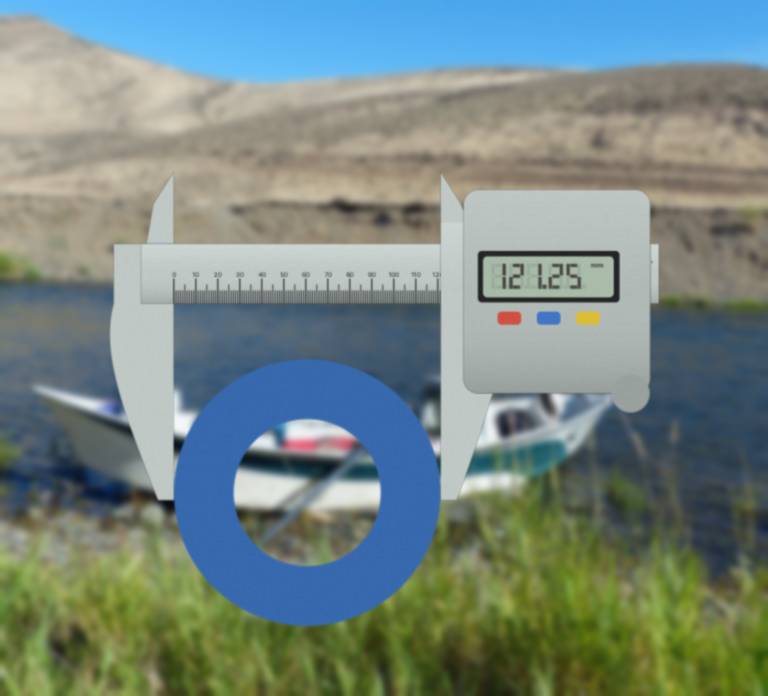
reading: 121.25 mm
